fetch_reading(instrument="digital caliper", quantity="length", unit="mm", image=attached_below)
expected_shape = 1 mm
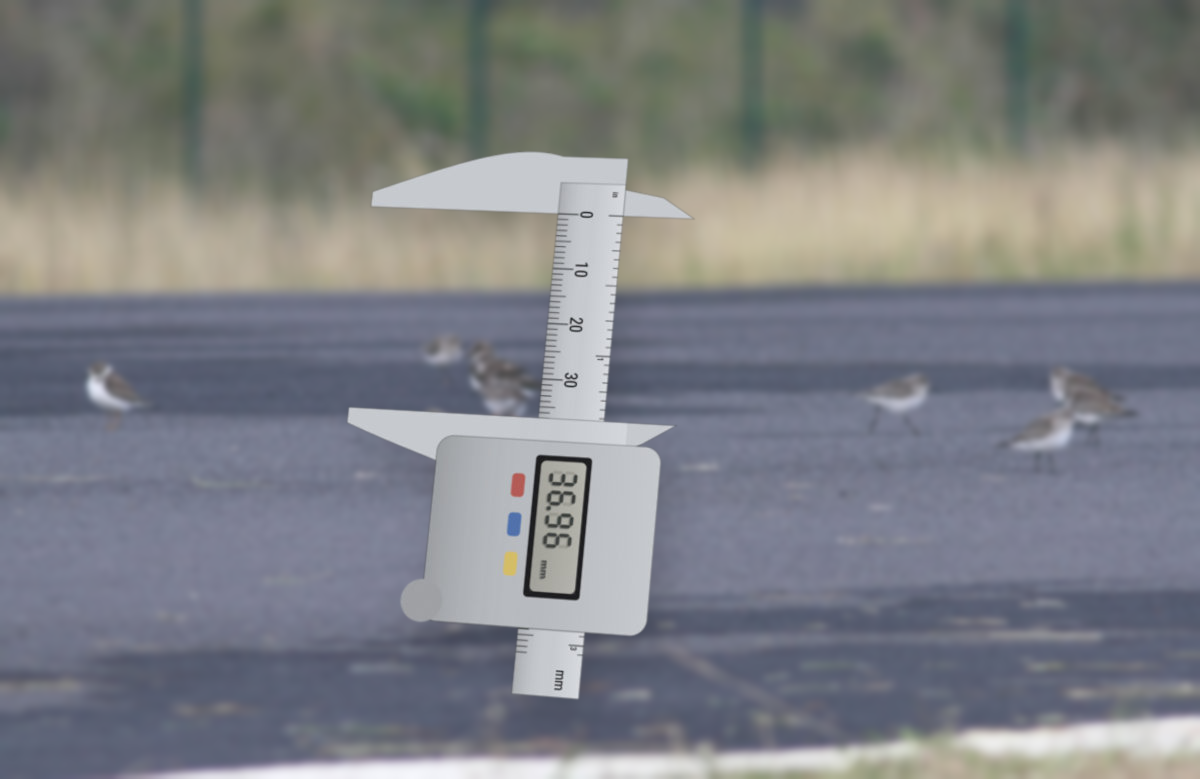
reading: 36.96 mm
